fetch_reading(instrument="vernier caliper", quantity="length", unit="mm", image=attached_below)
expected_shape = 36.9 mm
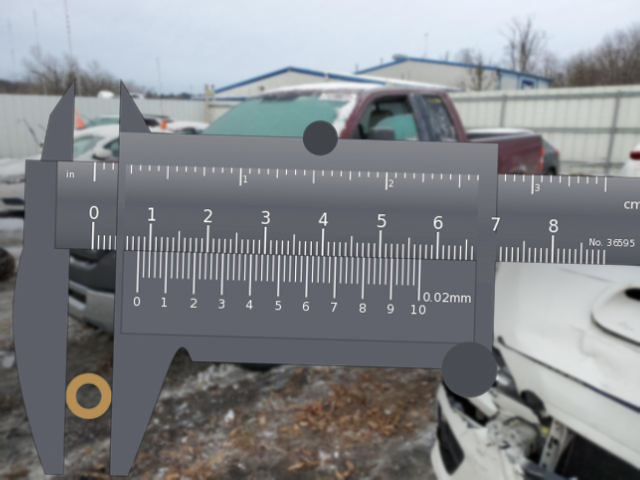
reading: 8.0 mm
